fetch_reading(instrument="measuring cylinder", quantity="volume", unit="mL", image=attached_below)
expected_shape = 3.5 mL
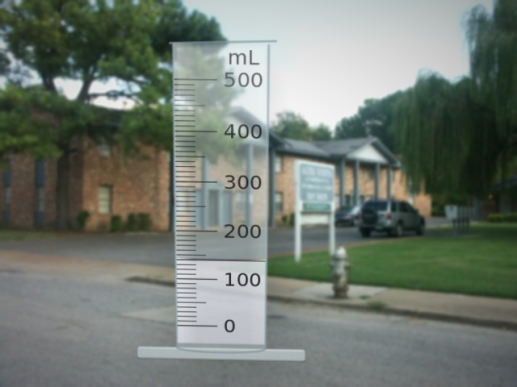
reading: 140 mL
